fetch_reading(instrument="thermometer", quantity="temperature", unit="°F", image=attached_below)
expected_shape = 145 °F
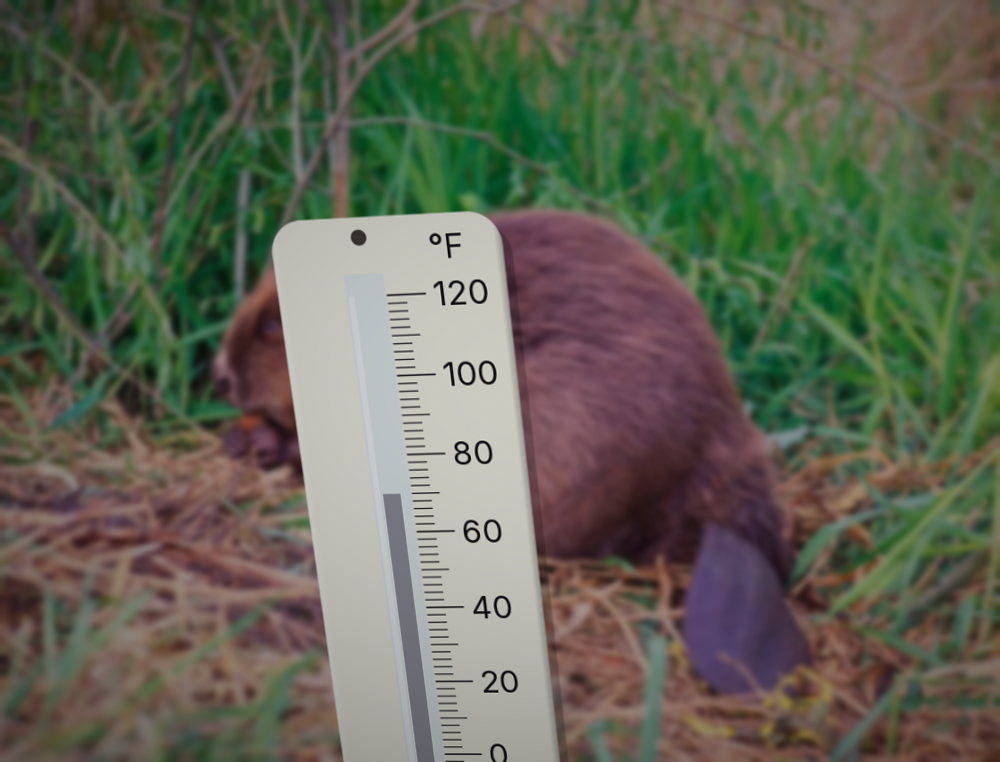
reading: 70 °F
